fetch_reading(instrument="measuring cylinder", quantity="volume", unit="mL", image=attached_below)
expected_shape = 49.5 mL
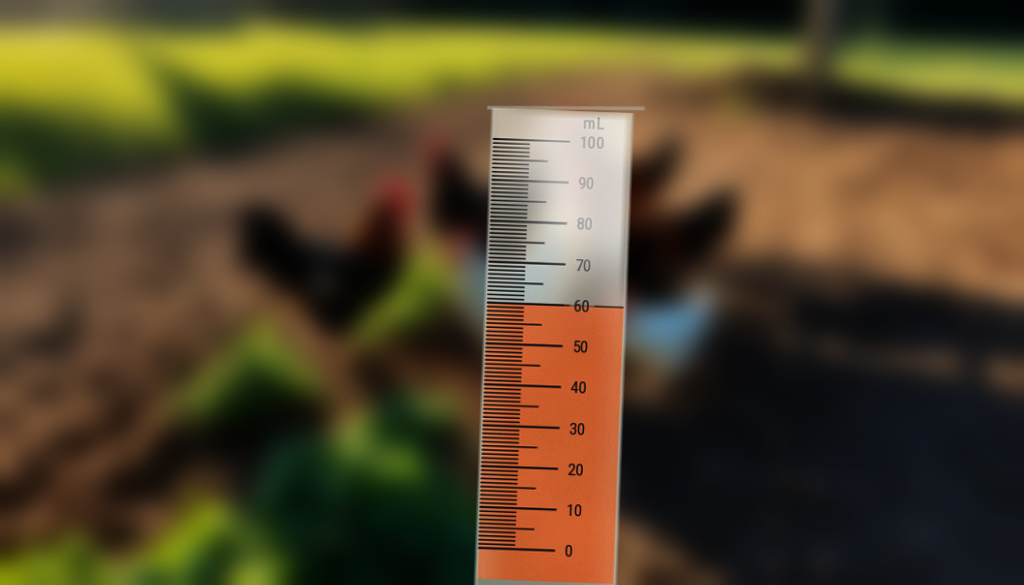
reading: 60 mL
